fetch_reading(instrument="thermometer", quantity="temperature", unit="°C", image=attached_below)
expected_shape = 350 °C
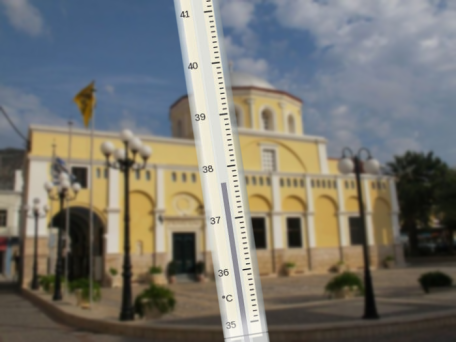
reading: 37.7 °C
